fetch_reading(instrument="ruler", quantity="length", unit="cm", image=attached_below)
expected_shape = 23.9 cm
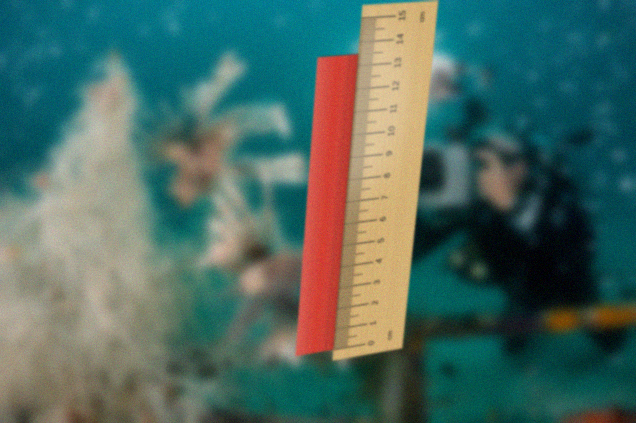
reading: 13.5 cm
